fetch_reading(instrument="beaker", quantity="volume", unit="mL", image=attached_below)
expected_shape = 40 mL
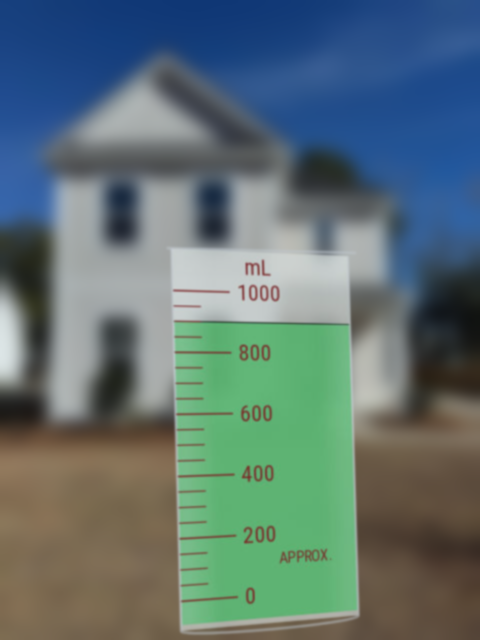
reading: 900 mL
